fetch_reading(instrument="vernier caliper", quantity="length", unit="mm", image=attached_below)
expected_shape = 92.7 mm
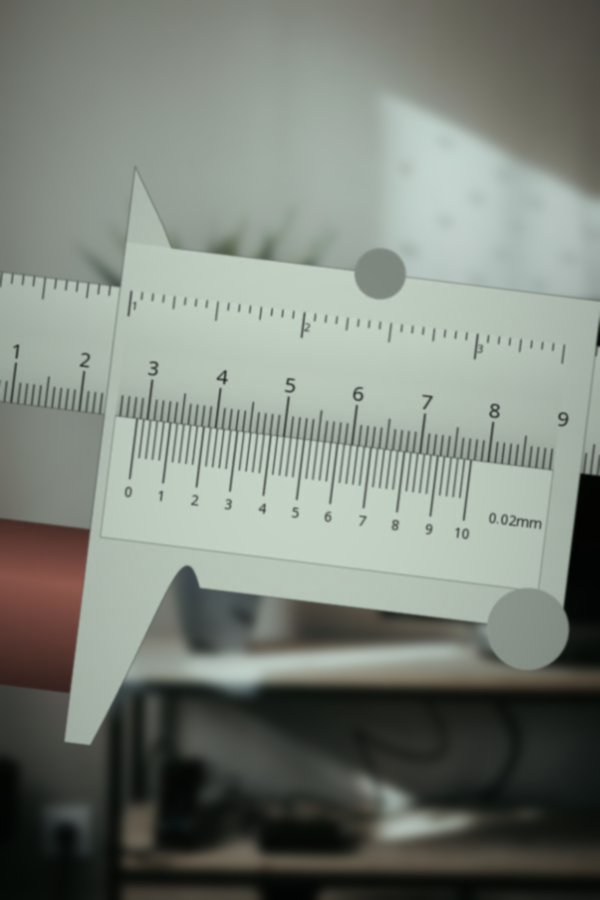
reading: 28.5 mm
